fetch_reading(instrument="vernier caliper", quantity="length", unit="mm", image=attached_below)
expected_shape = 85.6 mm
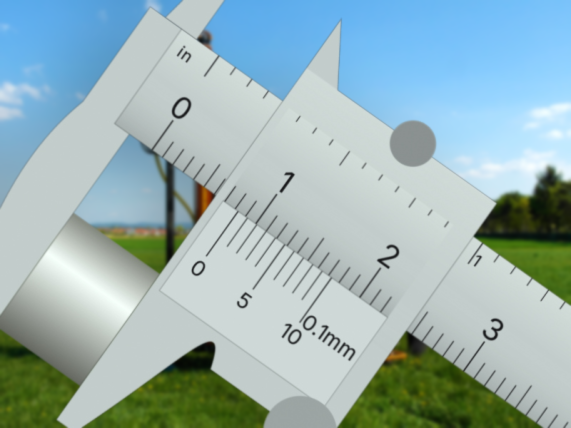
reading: 8.3 mm
